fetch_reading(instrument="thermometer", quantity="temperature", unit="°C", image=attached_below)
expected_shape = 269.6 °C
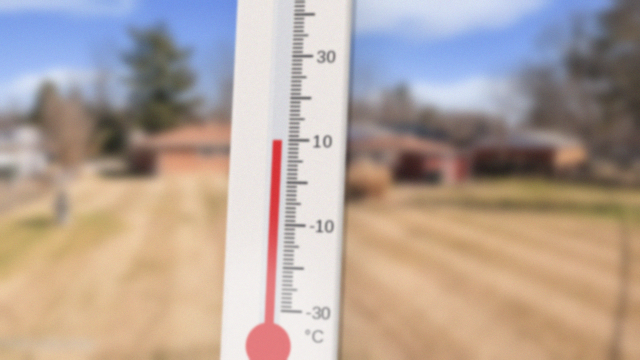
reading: 10 °C
